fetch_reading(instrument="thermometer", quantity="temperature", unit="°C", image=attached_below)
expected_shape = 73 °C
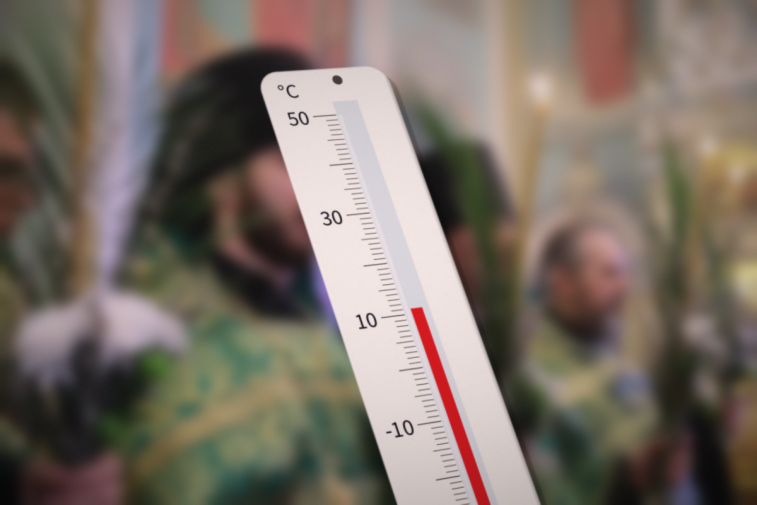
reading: 11 °C
